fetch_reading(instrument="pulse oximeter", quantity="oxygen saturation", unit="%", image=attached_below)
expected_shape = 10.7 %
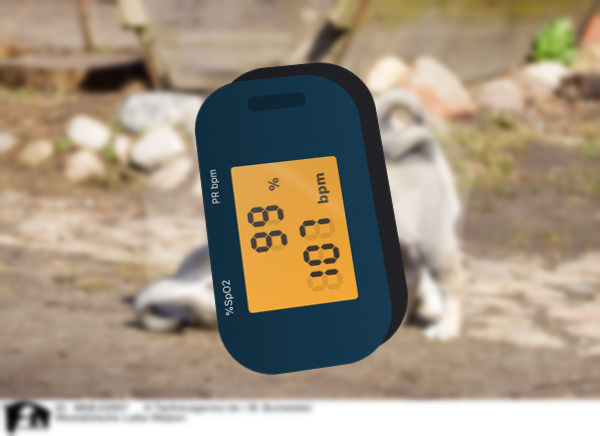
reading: 99 %
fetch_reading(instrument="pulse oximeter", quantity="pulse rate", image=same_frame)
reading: 107 bpm
